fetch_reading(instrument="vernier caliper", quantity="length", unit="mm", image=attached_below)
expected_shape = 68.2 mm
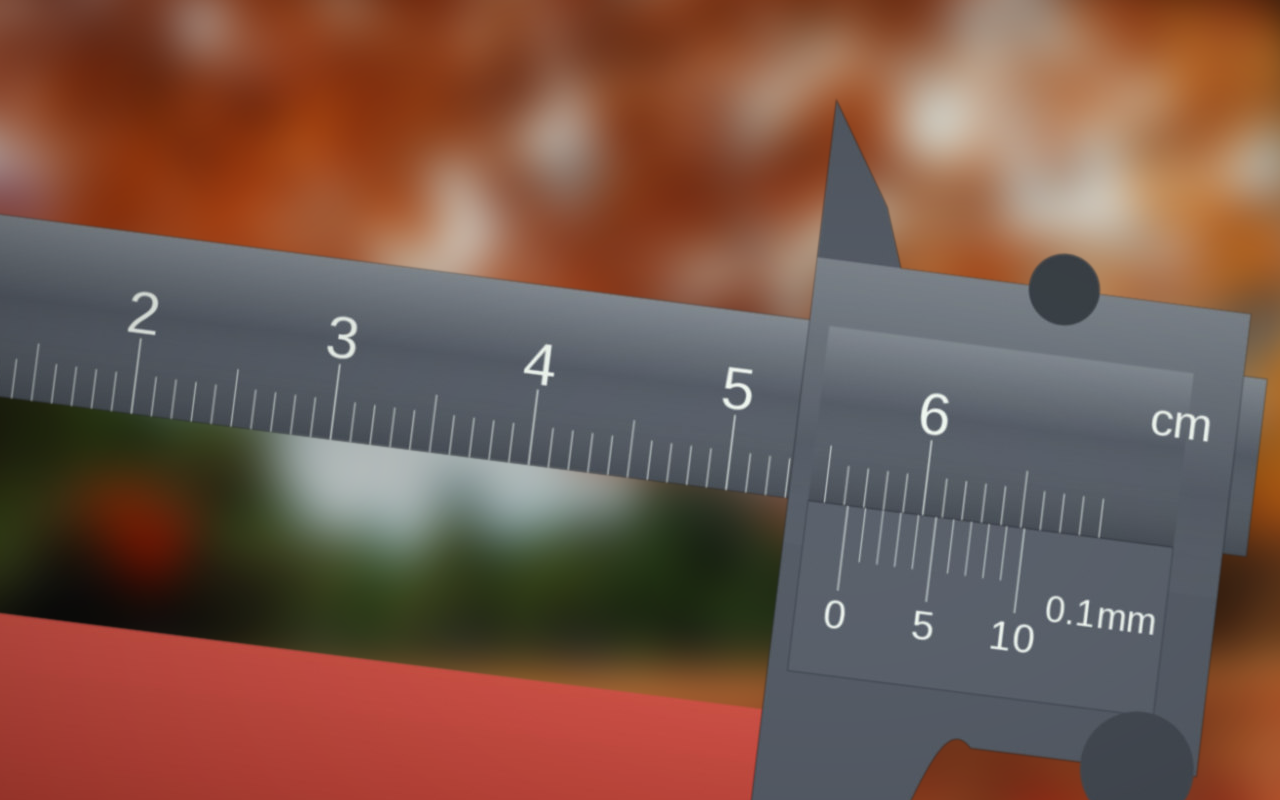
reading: 56.2 mm
